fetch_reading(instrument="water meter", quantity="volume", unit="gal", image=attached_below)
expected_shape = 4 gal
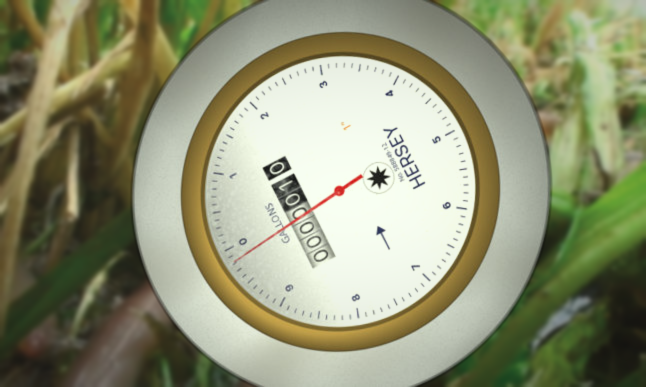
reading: 9.8 gal
